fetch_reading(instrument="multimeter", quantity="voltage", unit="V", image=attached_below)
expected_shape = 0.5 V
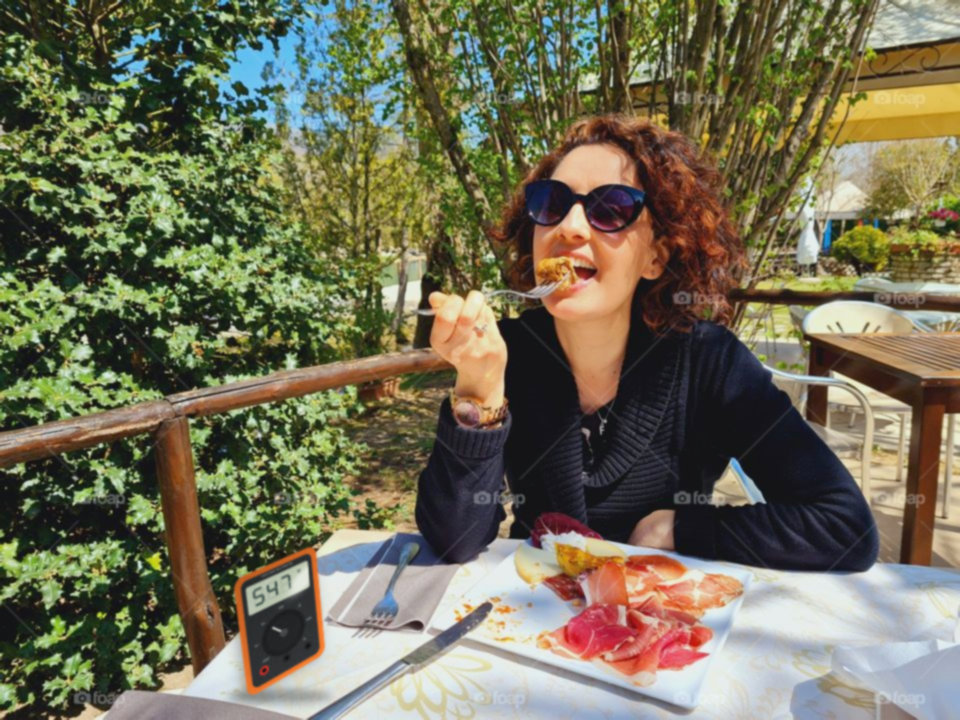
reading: 547 V
